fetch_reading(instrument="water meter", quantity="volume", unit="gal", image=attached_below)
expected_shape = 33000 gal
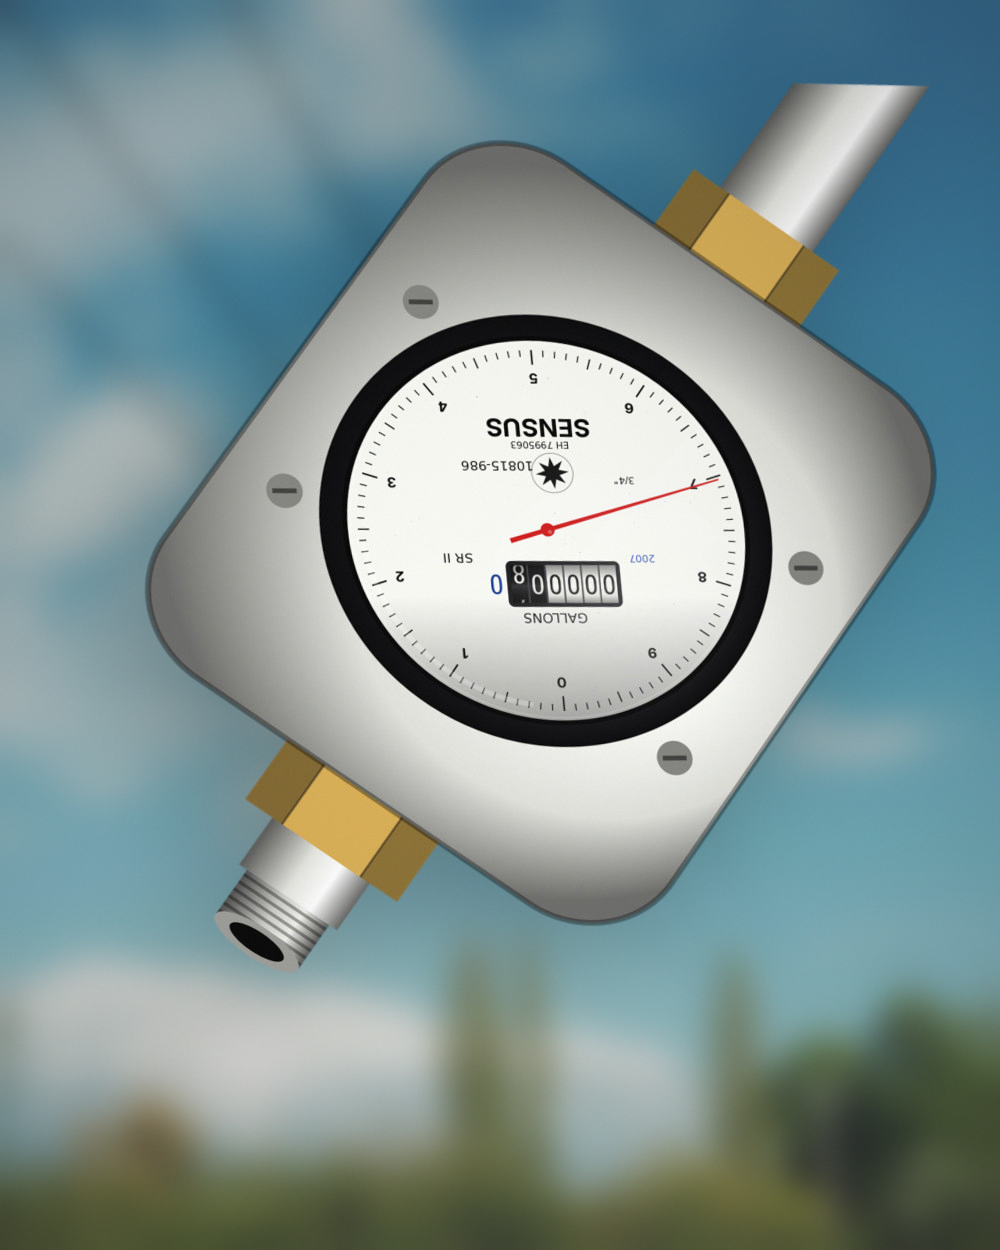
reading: 77.0 gal
